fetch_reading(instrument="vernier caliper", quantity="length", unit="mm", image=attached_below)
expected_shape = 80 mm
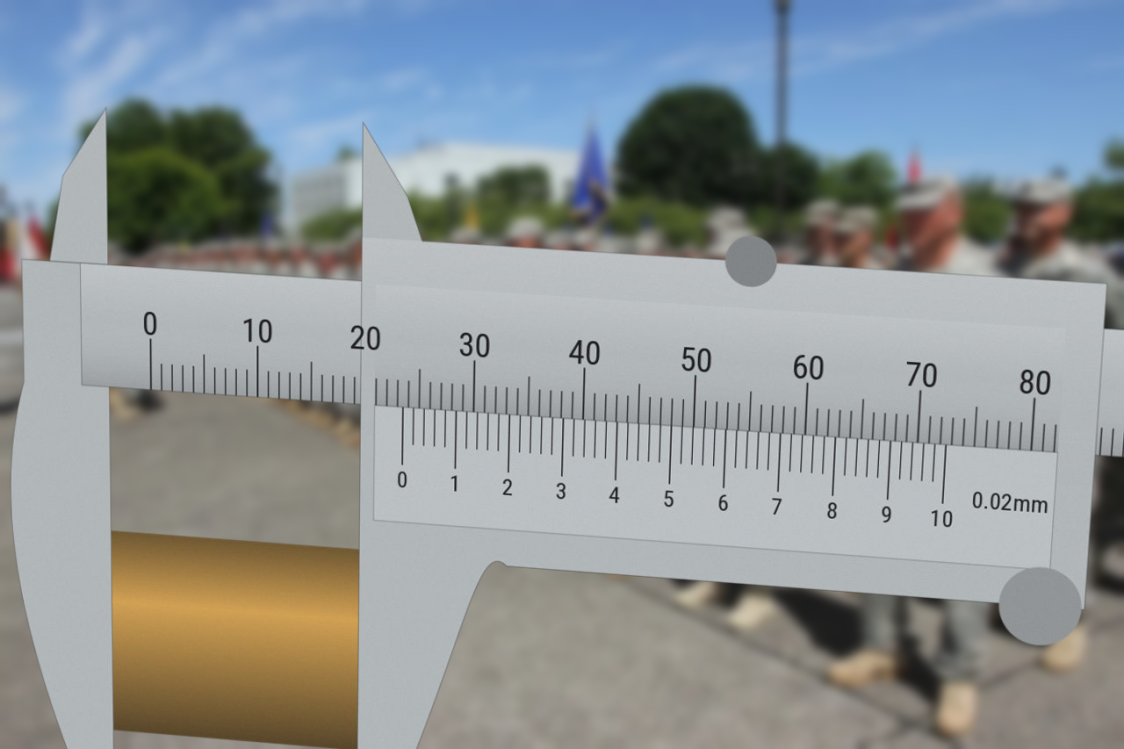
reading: 23.5 mm
